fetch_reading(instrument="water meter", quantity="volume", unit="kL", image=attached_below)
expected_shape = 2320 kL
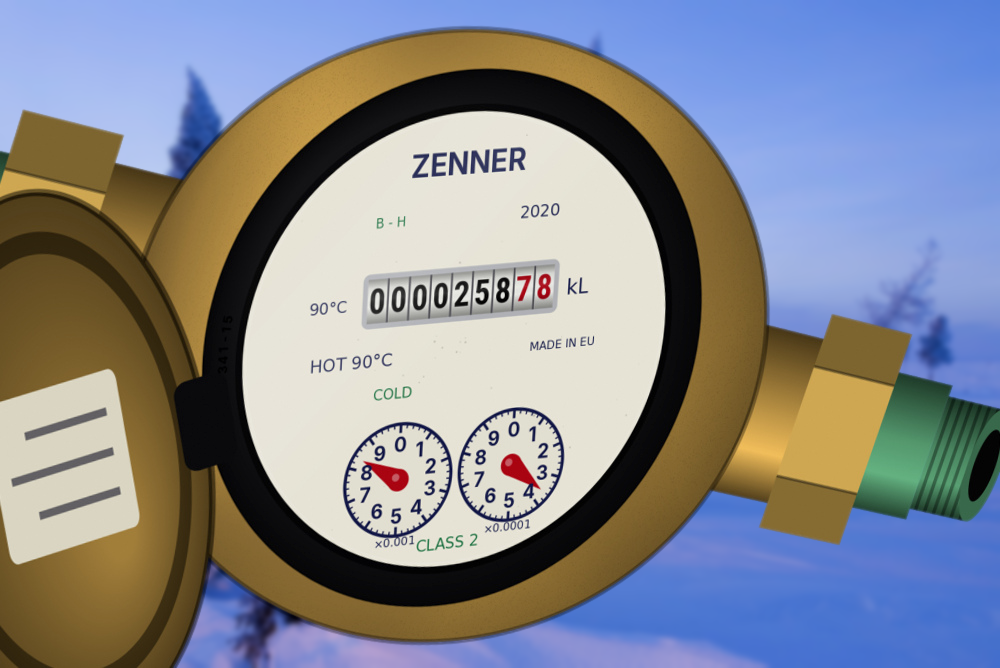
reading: 258.7883 kL
